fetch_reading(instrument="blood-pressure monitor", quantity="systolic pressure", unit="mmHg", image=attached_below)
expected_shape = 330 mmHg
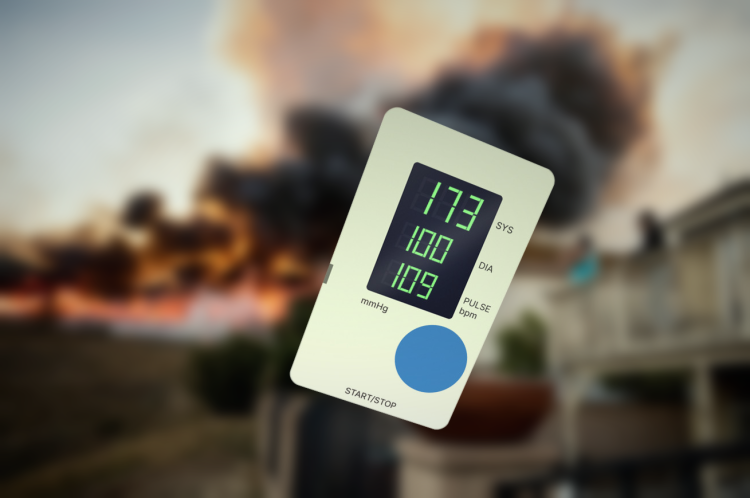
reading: 173 mmHg
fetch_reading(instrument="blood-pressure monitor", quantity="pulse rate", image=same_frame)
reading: 109 bpm
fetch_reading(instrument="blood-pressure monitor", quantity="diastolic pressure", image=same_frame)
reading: 100 mmHg
